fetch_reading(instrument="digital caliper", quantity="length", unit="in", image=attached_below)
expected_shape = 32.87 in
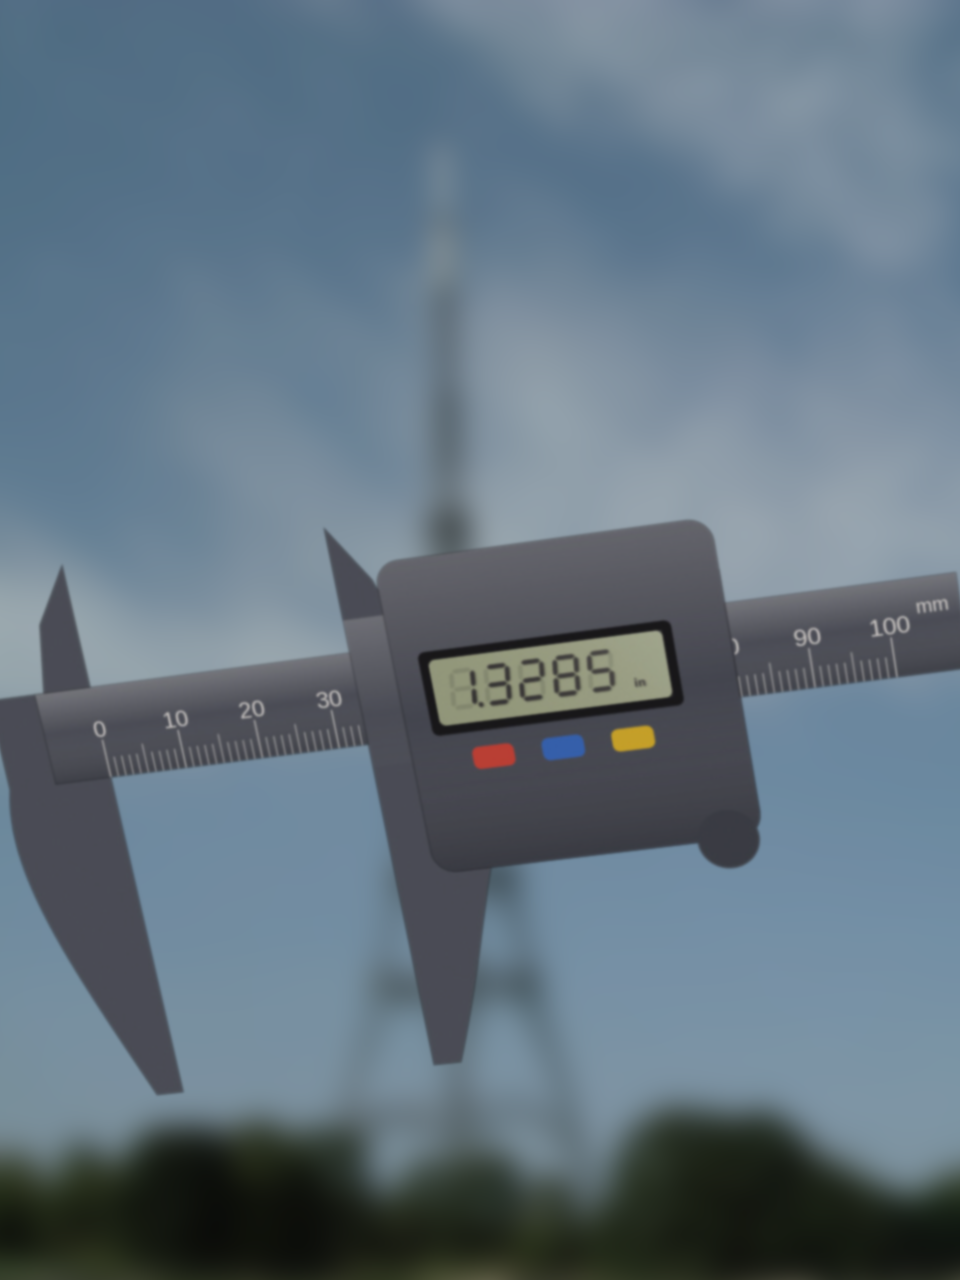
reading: 1.3285 in
